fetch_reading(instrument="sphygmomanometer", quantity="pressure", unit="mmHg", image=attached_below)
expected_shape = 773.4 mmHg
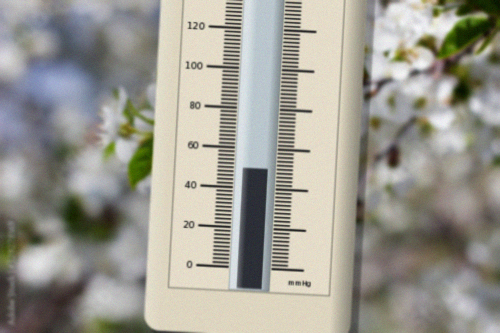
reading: 50 mmHg
